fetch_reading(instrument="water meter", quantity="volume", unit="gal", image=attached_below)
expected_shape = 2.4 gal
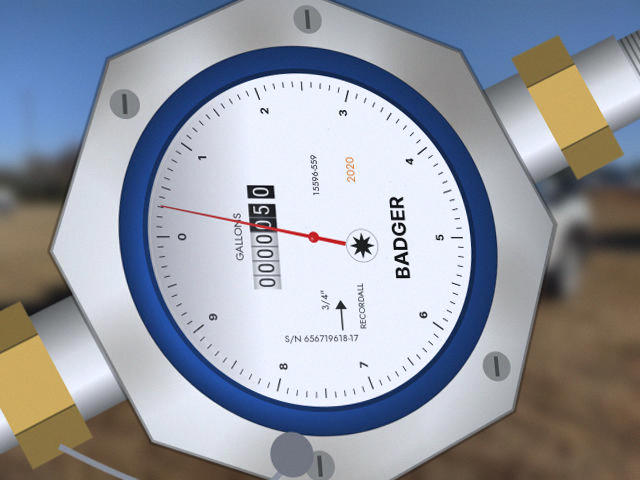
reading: 50.3 gal
